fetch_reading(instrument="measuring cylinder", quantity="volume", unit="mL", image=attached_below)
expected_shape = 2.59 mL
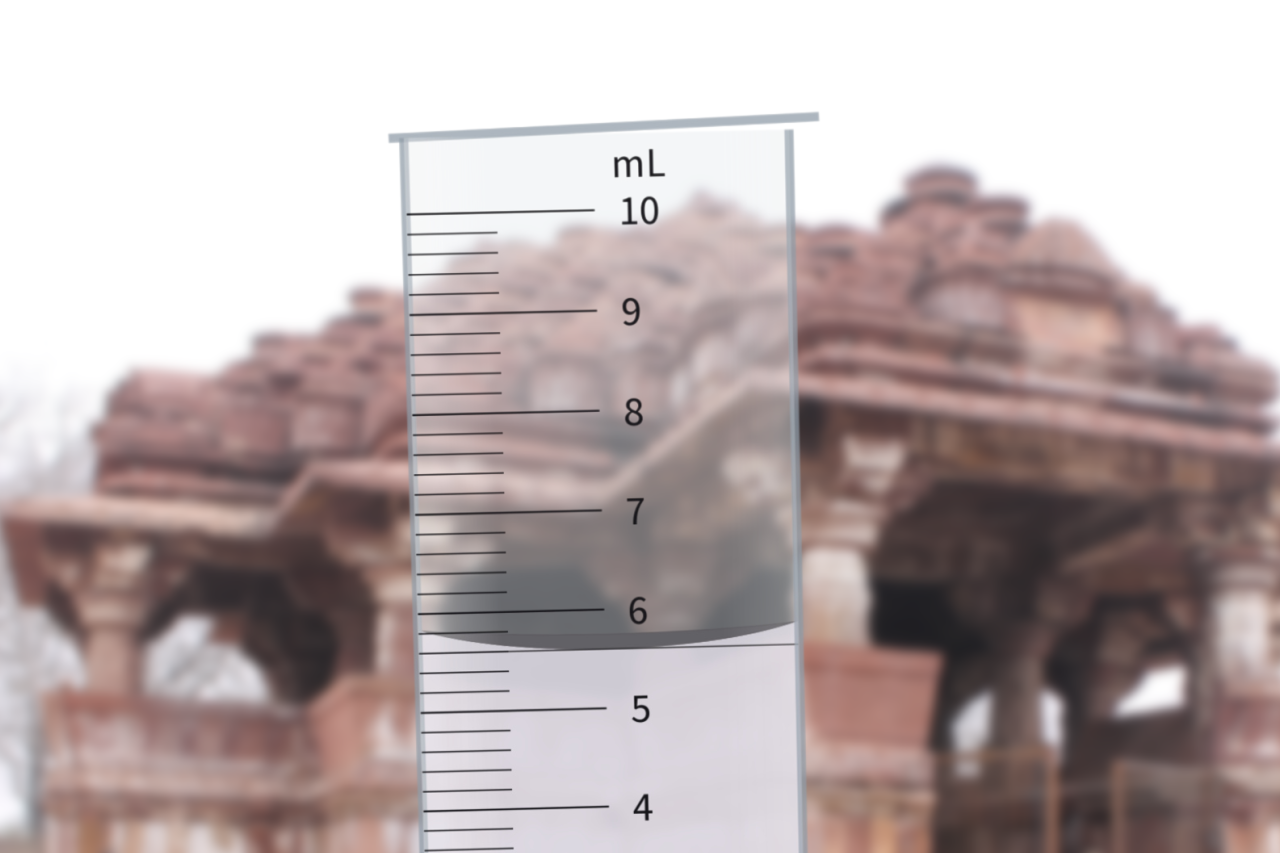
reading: 5.6 mL
